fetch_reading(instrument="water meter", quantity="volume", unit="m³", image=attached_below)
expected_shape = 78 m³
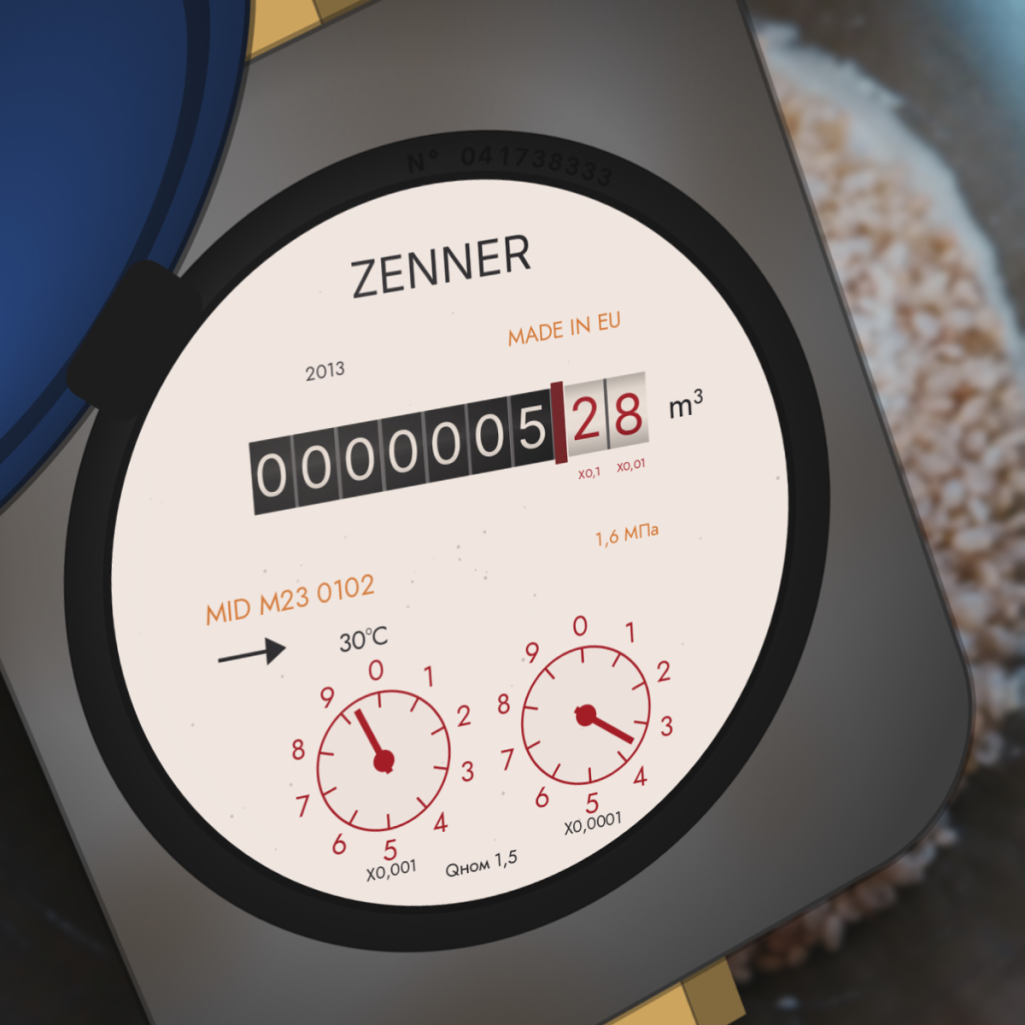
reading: 5.2793 m³
